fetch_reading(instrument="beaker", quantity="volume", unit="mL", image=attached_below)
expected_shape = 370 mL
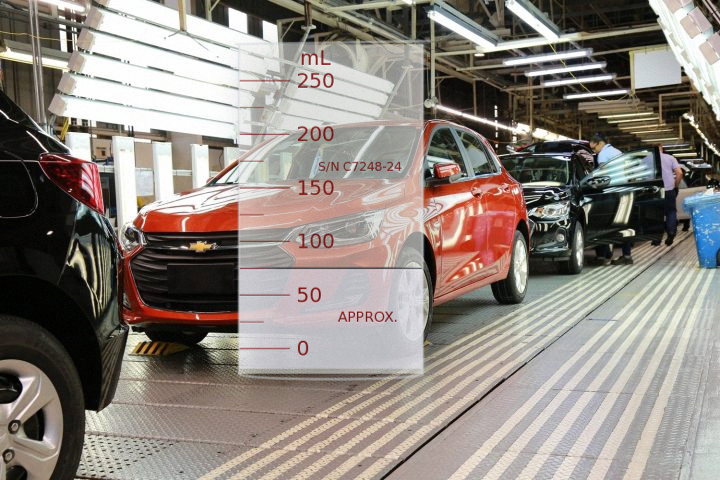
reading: 75 mL
